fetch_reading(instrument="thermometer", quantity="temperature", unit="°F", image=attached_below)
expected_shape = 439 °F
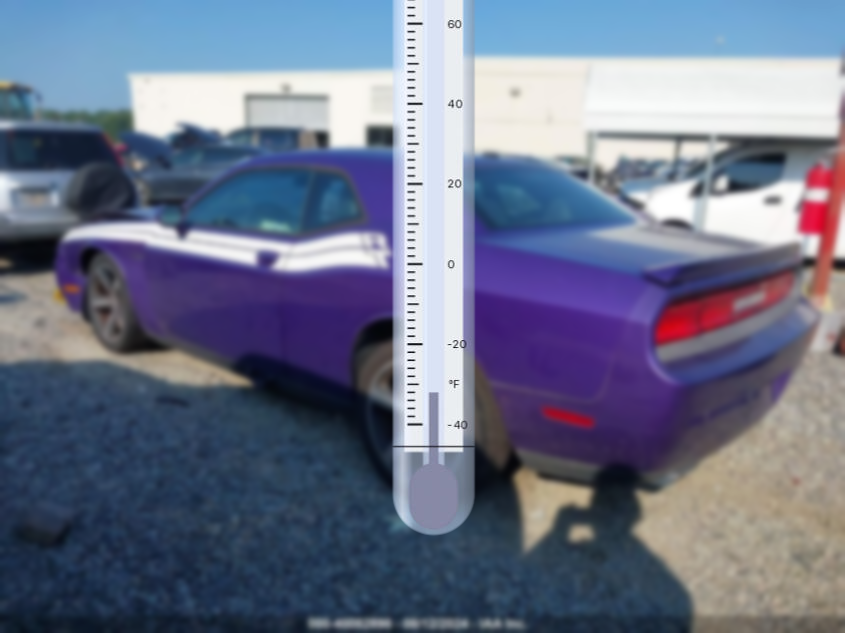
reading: -32 °F
